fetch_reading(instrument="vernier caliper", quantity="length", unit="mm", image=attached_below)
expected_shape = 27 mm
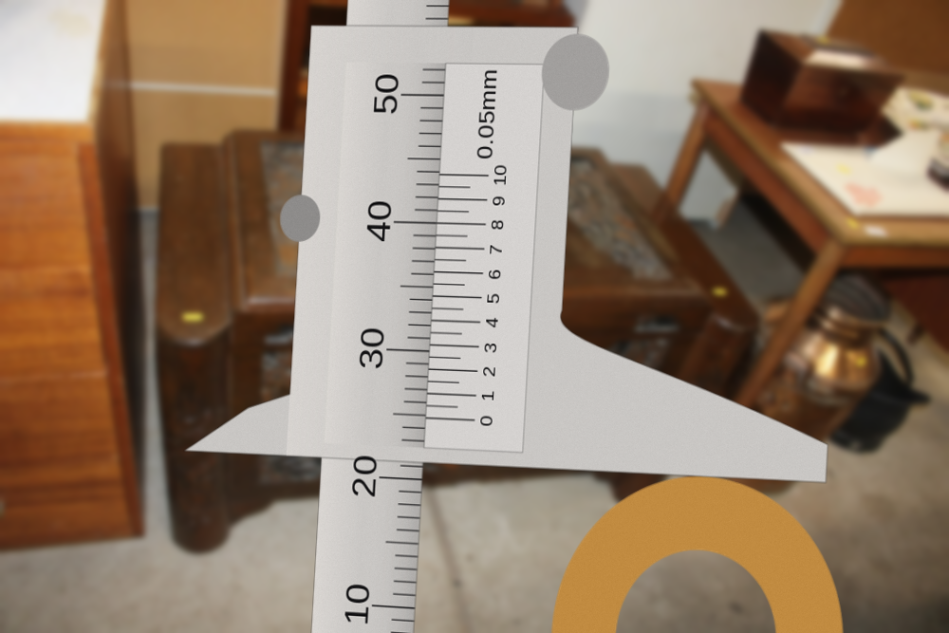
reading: 24.8 mm
